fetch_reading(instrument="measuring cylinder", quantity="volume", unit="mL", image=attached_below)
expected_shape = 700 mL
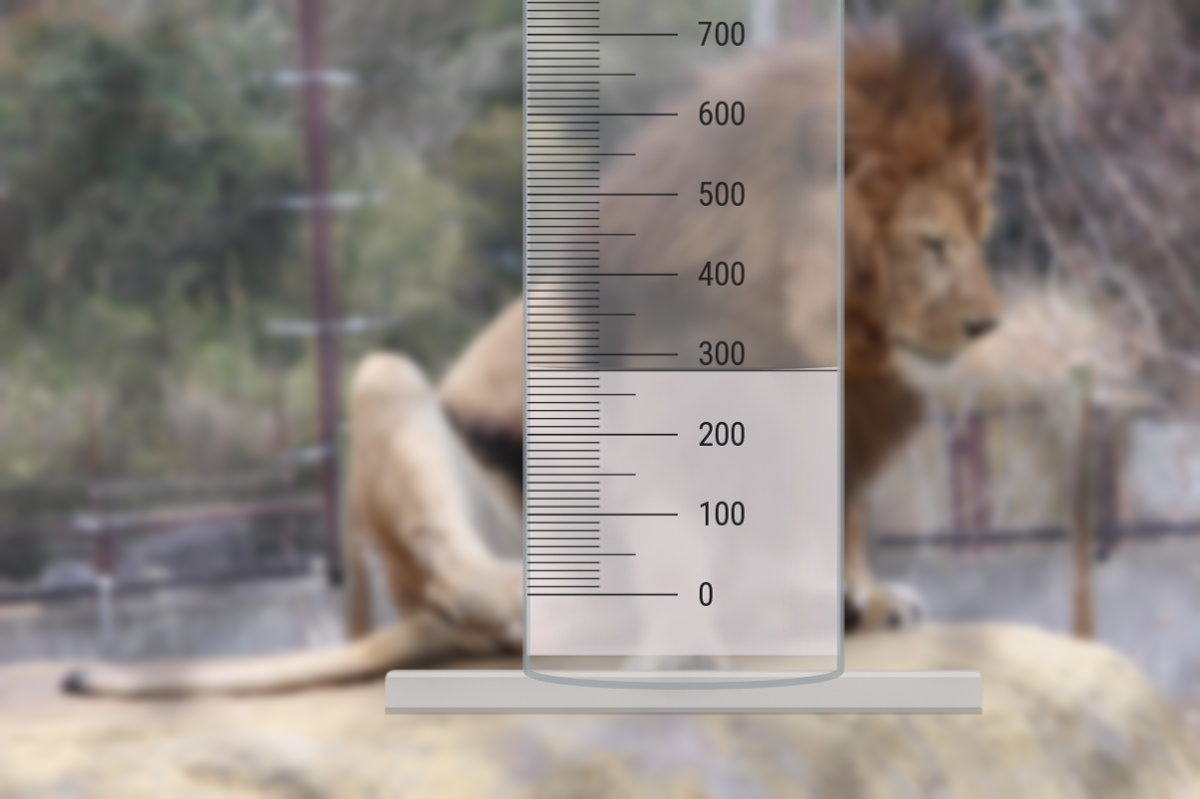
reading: 280 mL
